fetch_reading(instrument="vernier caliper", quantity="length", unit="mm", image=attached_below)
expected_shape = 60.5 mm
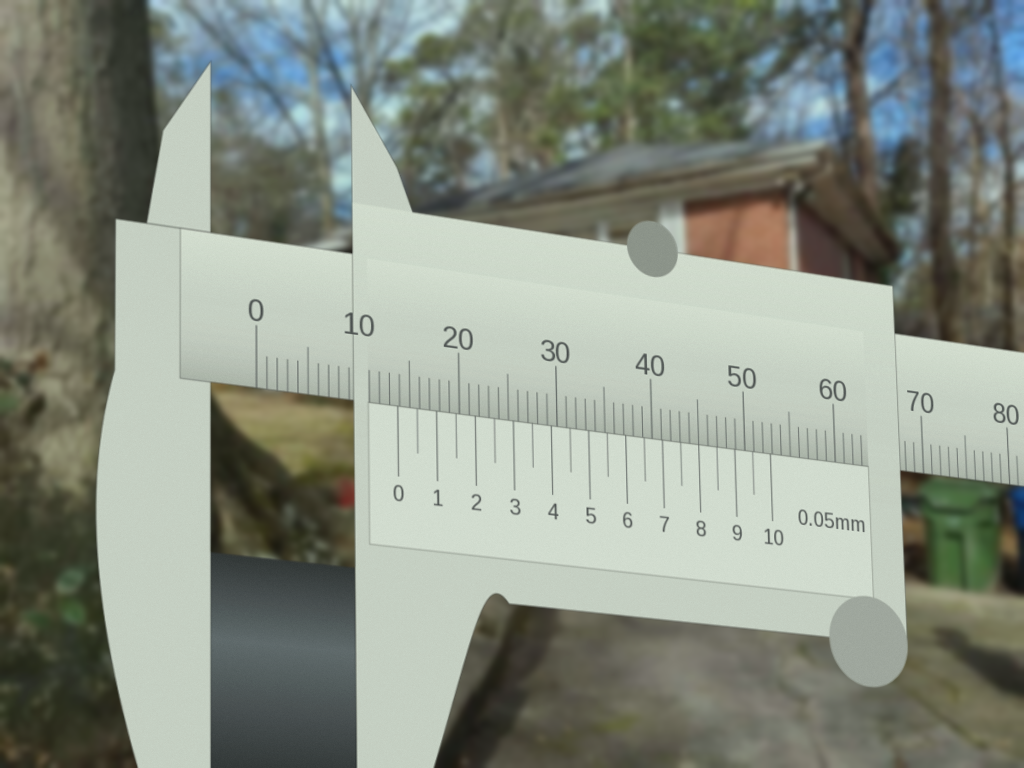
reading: 13.8 mm
